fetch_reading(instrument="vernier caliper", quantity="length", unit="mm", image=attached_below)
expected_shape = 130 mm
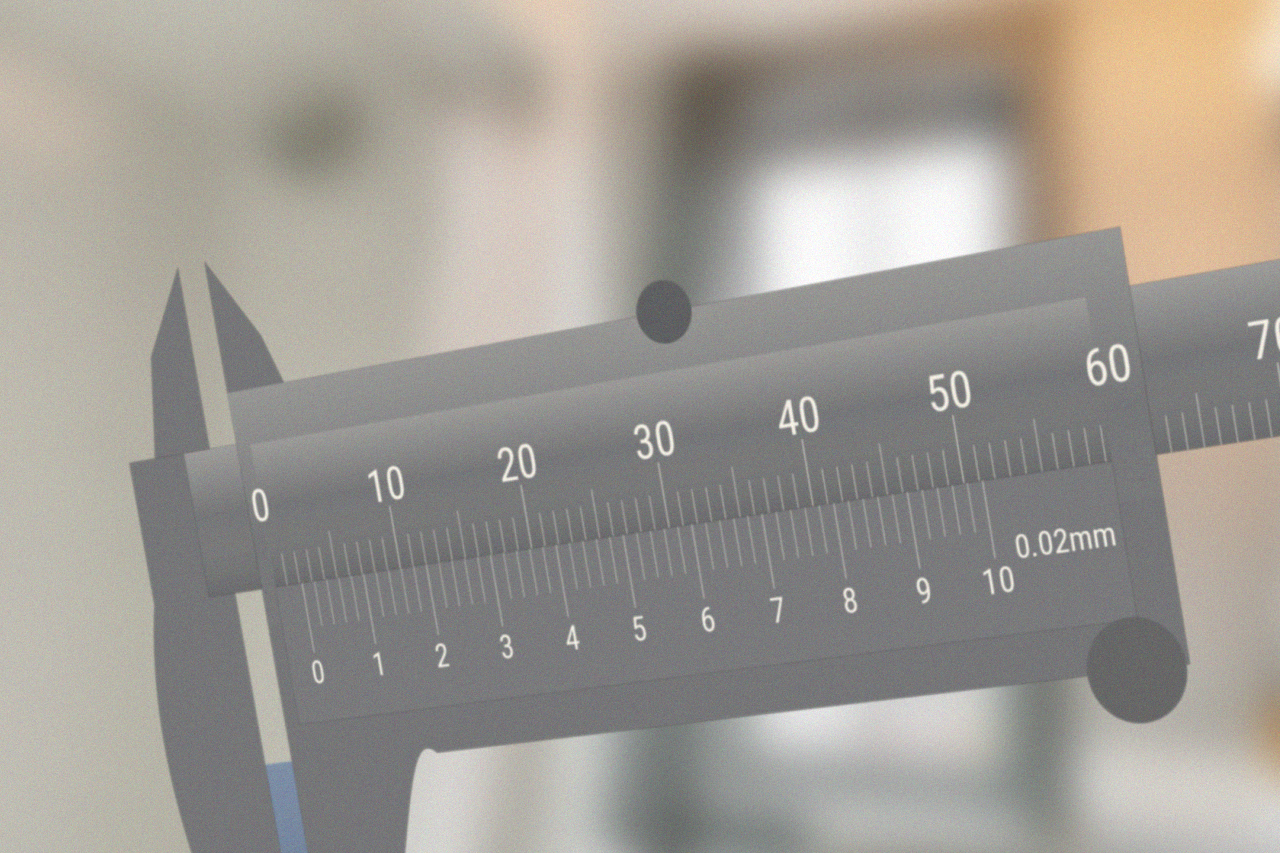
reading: 2.2 mm
